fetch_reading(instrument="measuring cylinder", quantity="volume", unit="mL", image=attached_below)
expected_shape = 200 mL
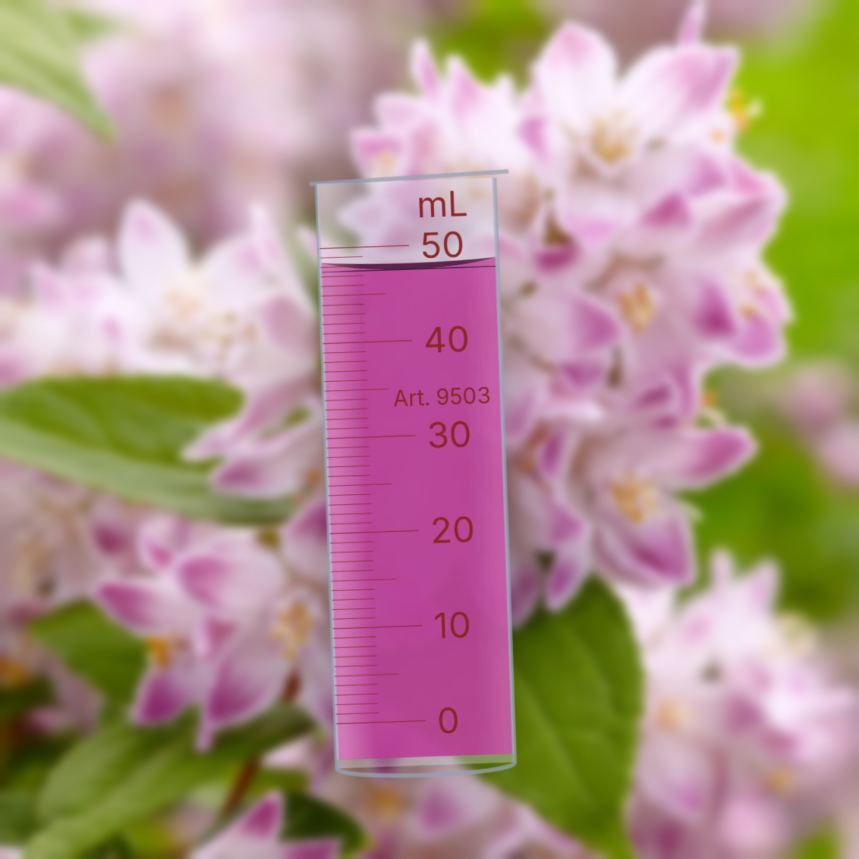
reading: 47.5 mL
